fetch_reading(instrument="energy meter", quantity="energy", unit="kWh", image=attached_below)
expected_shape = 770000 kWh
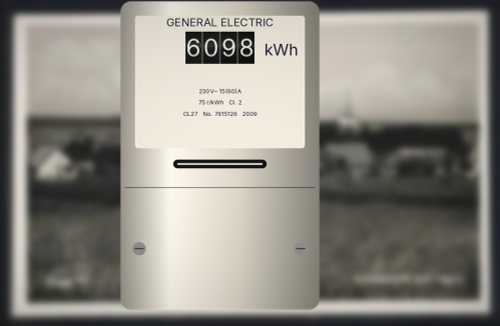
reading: 6098 kWh
